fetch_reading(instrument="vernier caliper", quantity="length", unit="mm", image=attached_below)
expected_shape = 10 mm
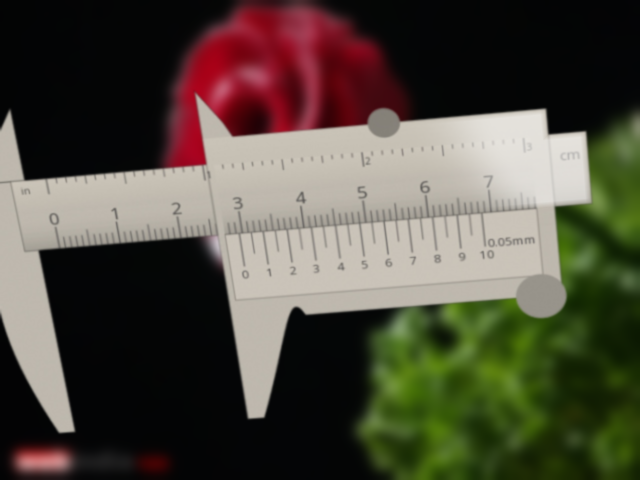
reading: 29.5 mm
